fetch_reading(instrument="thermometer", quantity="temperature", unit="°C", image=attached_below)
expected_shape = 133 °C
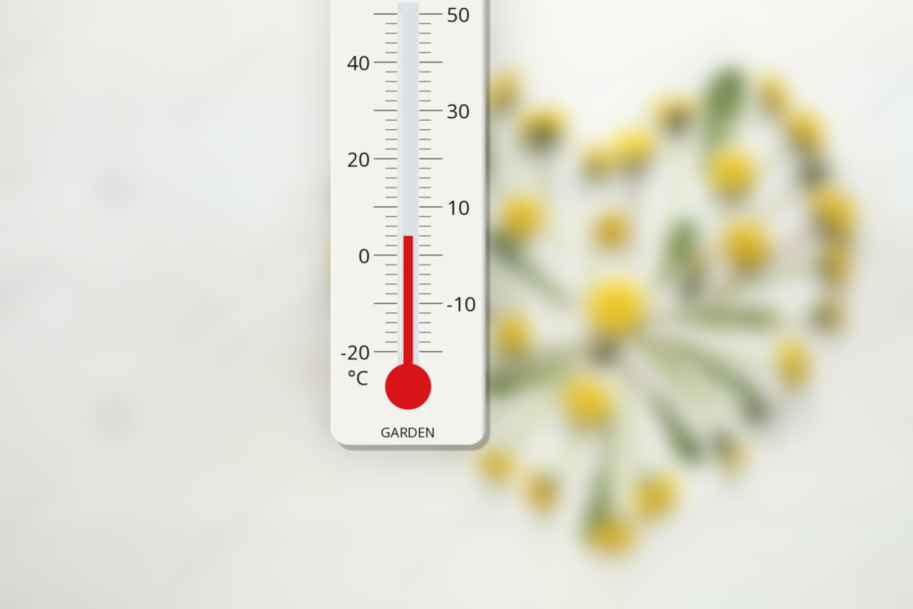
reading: 4 °C
